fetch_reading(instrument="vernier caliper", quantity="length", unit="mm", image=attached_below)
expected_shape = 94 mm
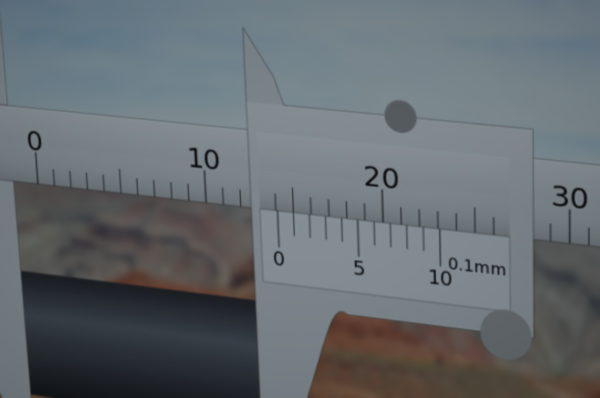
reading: 14.1 mm
